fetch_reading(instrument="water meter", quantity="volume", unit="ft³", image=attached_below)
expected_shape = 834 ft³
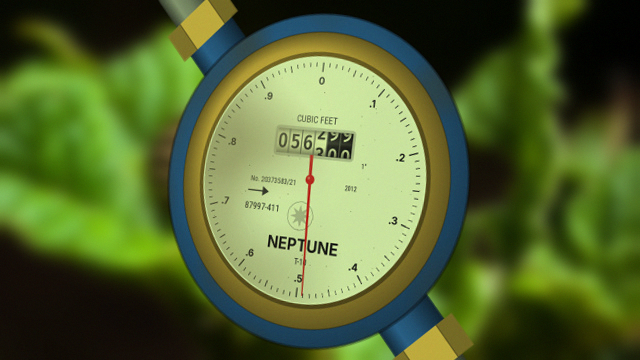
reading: 56299.49 ft³
